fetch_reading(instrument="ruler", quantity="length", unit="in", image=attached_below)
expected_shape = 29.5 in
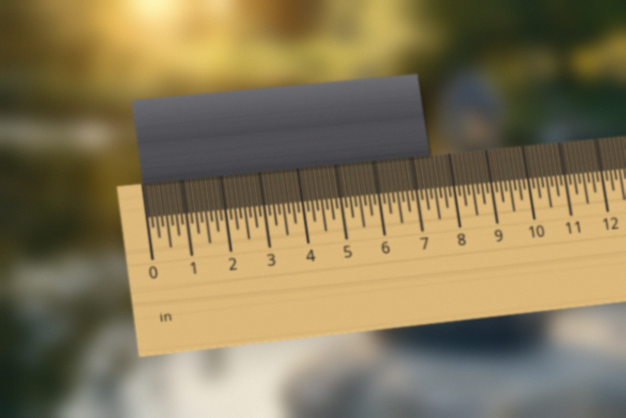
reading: 7.5 in
